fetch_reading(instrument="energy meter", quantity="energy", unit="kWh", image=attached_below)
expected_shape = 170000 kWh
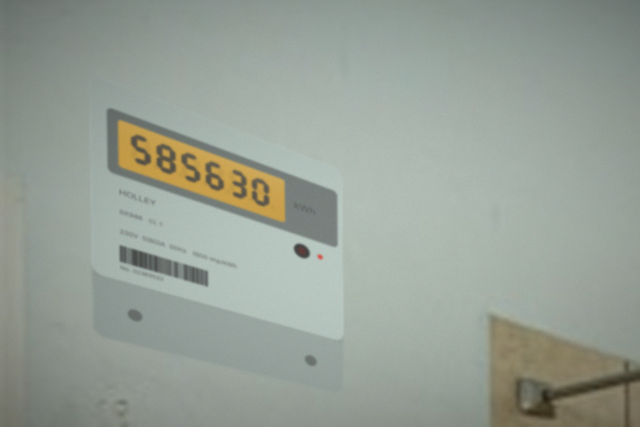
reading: 585630 kWh
